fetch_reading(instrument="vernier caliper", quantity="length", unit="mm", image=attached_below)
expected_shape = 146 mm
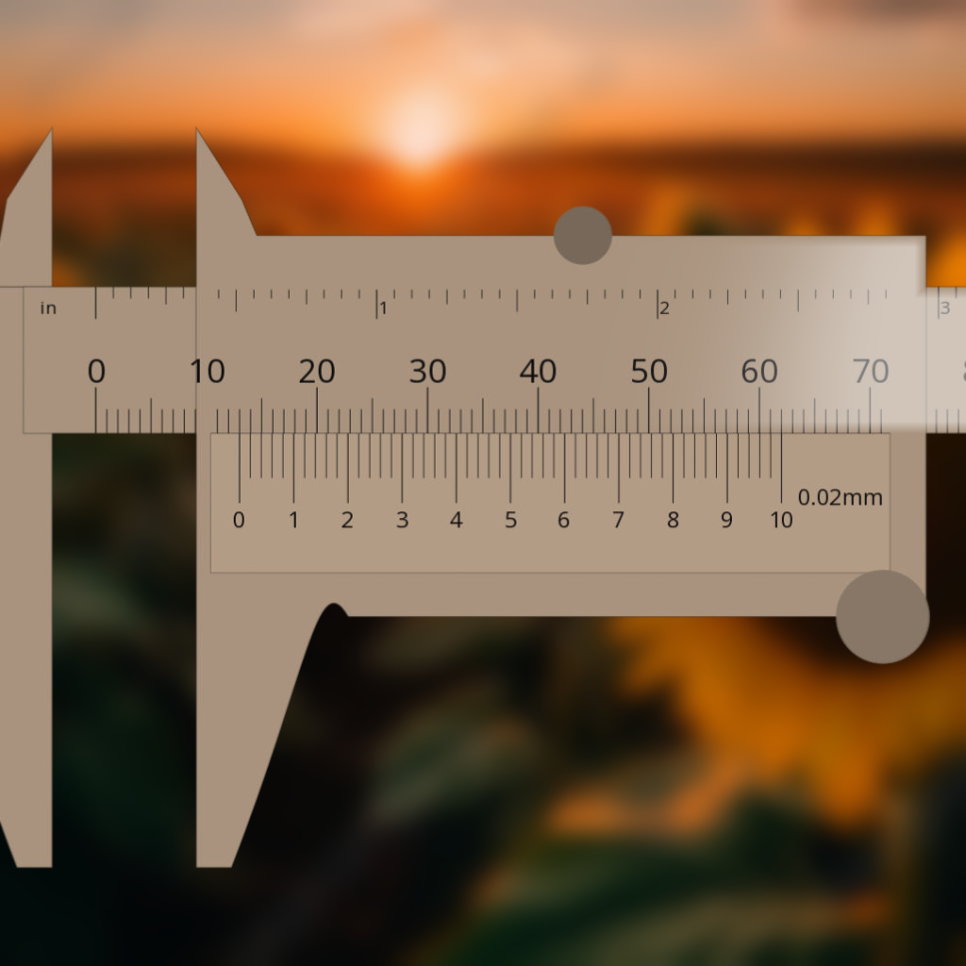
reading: 13.0 mm
